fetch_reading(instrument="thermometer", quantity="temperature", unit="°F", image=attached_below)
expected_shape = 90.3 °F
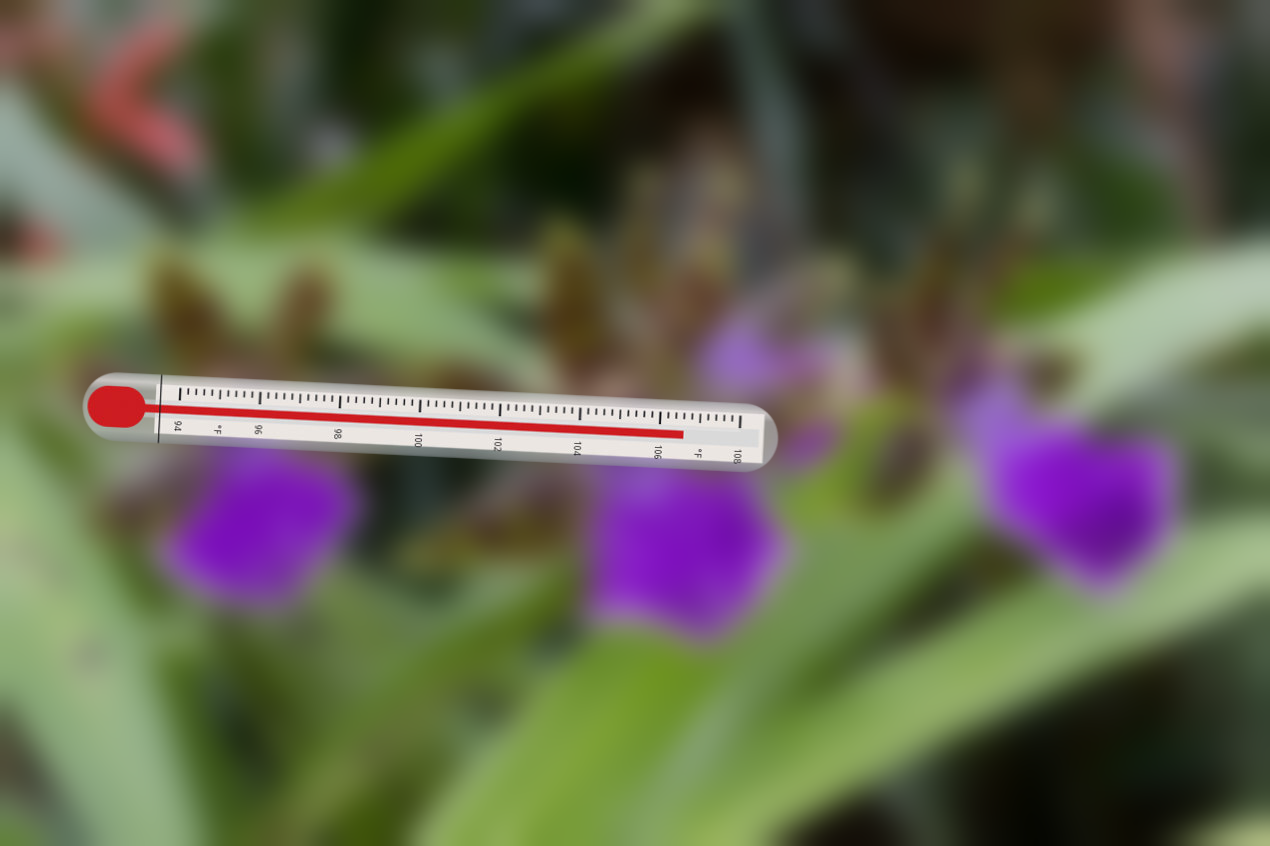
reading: 106.6 °F
